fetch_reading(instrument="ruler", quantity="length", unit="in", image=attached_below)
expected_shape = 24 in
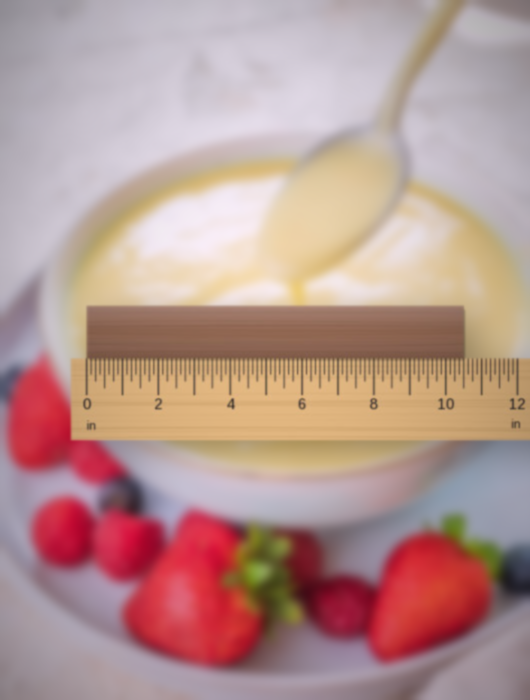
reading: 10.5 in
